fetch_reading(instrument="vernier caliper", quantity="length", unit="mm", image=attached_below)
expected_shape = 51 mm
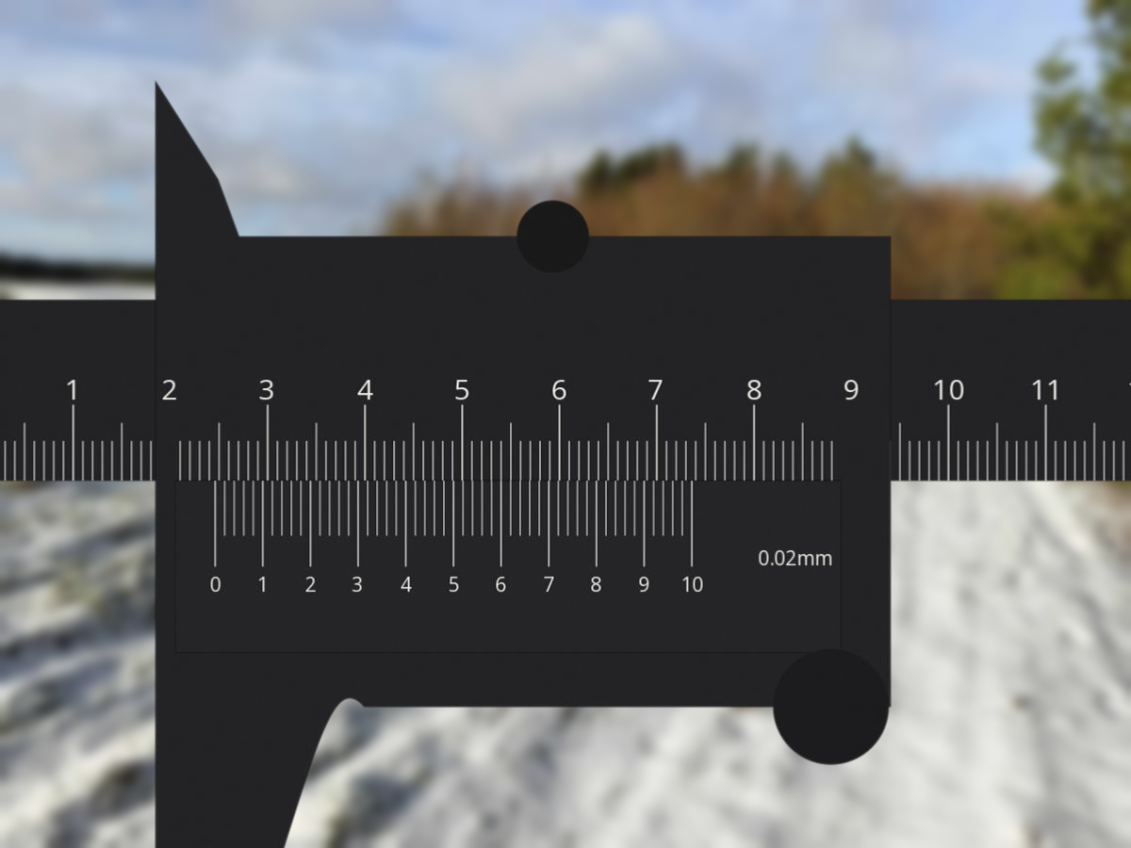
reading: 24.6 mm
